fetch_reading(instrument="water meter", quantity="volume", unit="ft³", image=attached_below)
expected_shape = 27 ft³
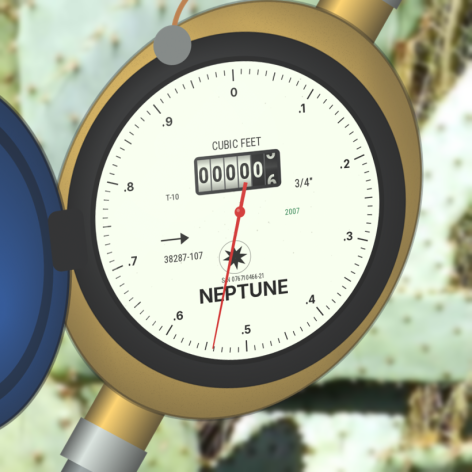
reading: 5.54 ft³
